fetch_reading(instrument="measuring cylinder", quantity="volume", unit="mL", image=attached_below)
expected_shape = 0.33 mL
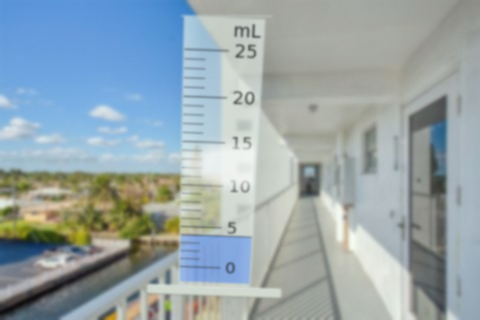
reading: 4 mL
